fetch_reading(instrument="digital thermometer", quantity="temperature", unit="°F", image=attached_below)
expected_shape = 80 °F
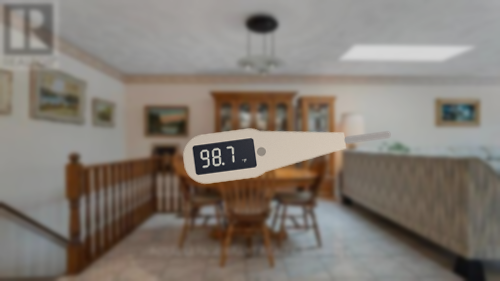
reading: 98.7 °F
